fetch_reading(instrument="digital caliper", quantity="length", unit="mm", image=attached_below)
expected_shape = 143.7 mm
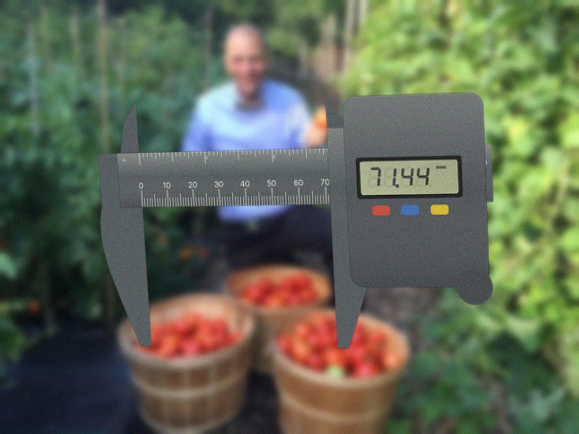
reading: 71.44 mm
